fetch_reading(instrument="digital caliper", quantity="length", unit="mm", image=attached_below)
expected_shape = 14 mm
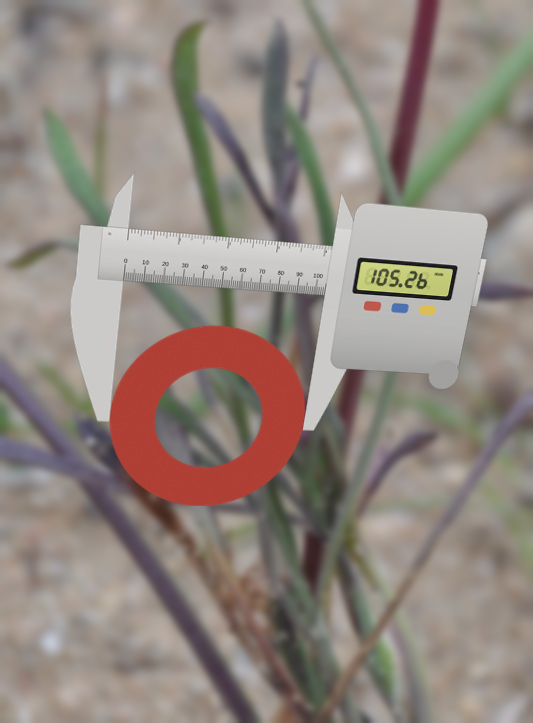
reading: 105.26 mm
